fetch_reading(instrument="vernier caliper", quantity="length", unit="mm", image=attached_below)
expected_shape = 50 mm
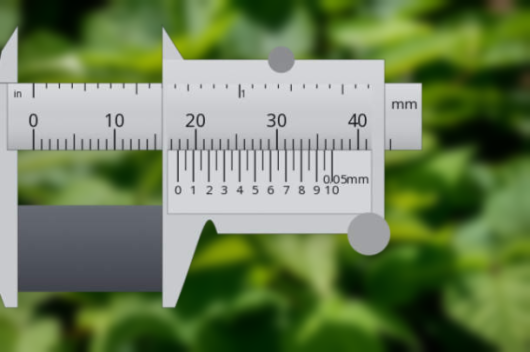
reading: 17.8 mm
